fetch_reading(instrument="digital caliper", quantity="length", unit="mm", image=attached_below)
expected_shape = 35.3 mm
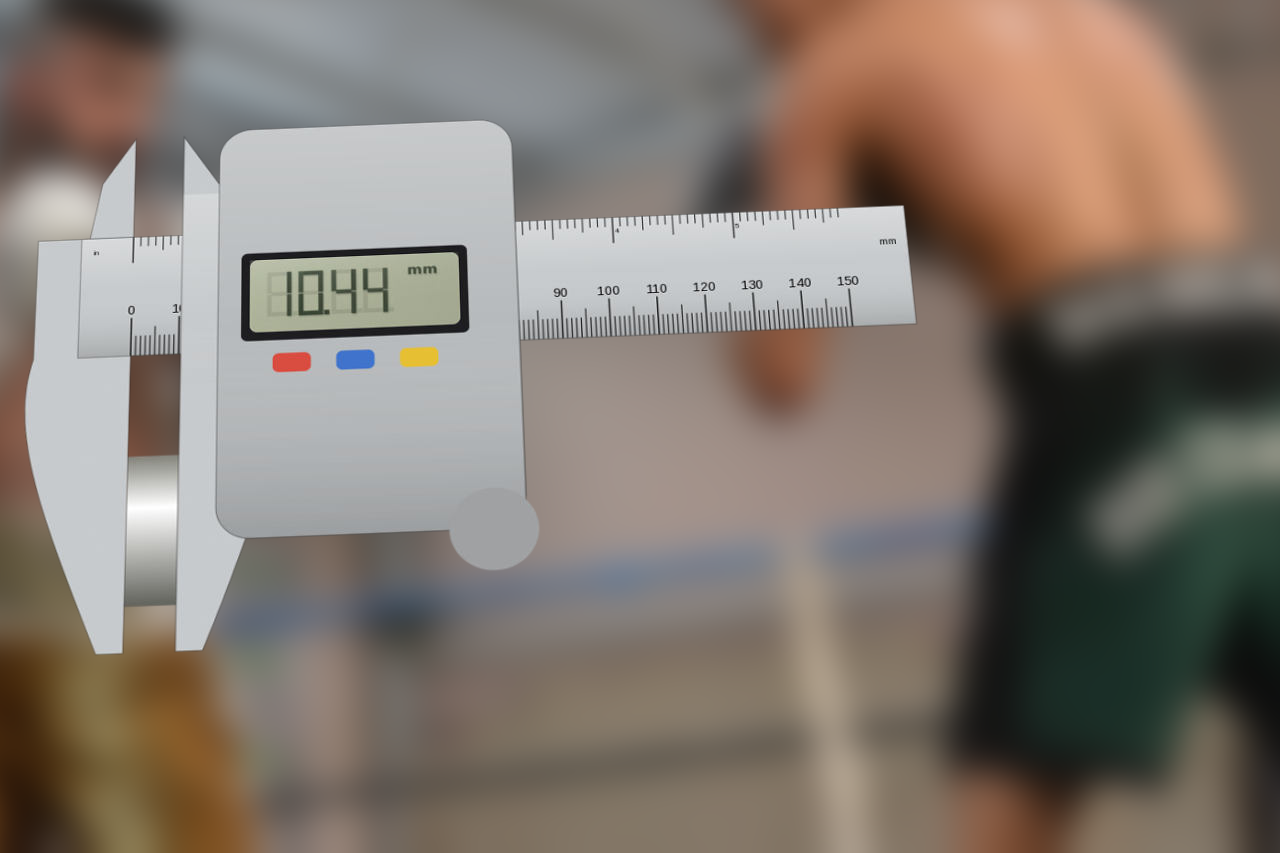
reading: 10.44 mm
